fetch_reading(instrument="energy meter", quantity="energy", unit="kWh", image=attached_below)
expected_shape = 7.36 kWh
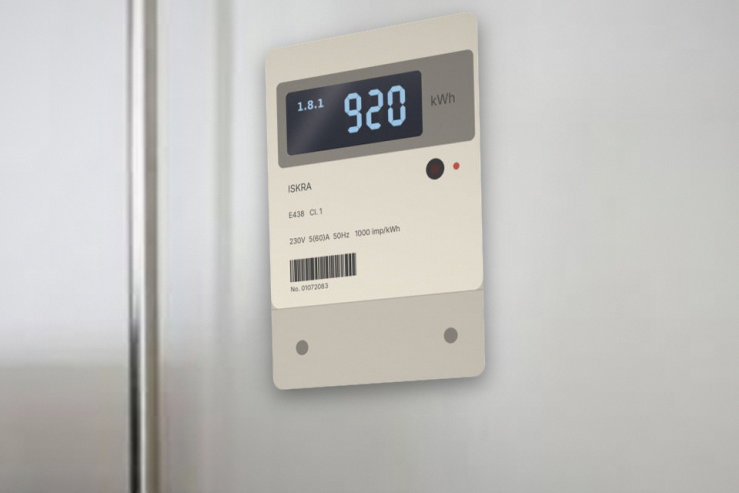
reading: 920 kWh
